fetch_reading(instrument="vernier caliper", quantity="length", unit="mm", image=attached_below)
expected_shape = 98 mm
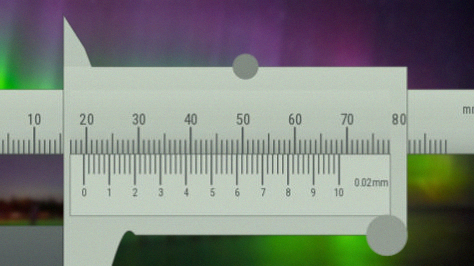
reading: 19.5 mm
